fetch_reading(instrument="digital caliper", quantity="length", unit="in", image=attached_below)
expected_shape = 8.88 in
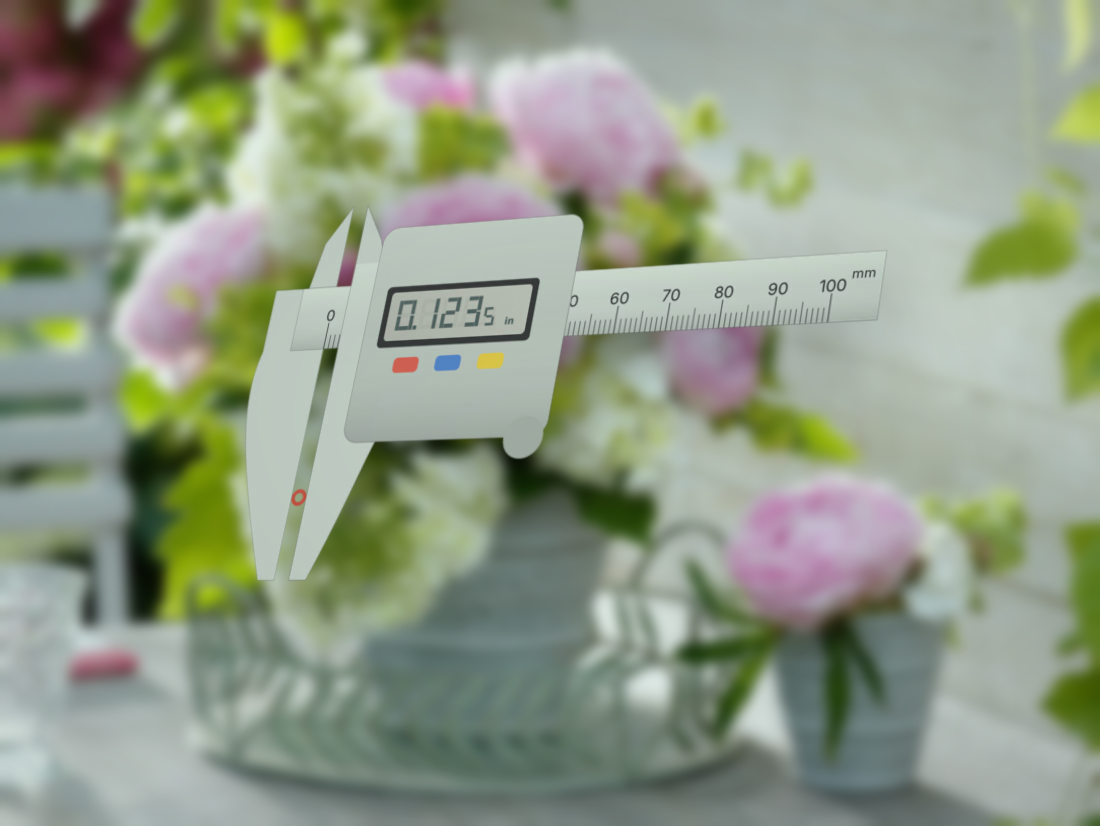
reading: 0.1235 in
